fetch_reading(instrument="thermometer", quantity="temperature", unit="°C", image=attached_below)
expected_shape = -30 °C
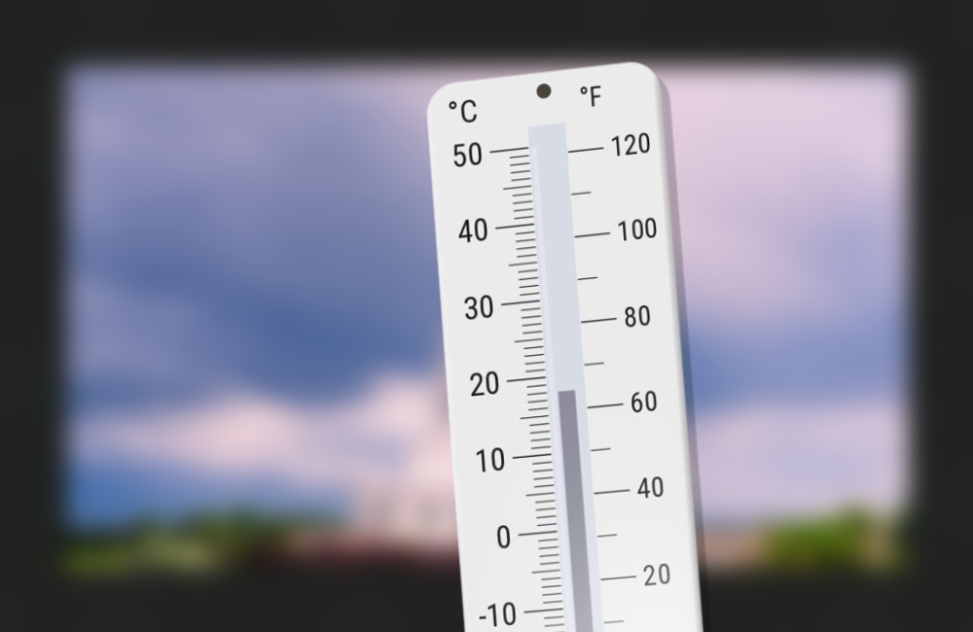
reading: 18 °C
